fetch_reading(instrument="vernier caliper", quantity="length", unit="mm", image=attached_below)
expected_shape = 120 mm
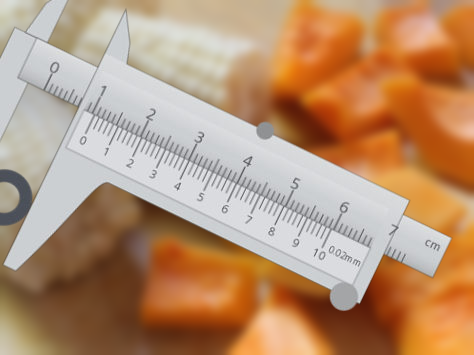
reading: 10.5 mm
